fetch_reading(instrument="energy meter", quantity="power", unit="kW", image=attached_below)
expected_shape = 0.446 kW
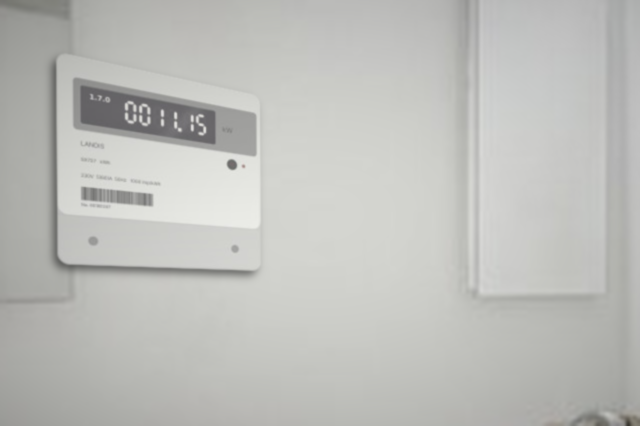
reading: 11.15 kW
